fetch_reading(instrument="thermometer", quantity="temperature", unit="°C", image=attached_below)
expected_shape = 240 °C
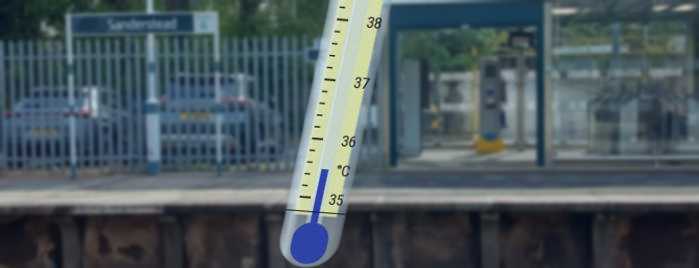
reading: 35.5 °C
